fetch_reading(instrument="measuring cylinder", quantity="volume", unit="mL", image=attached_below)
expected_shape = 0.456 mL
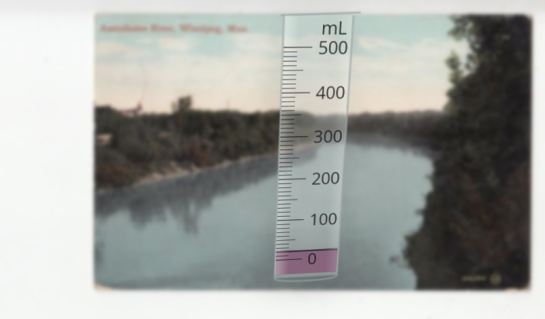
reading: 20 mL
